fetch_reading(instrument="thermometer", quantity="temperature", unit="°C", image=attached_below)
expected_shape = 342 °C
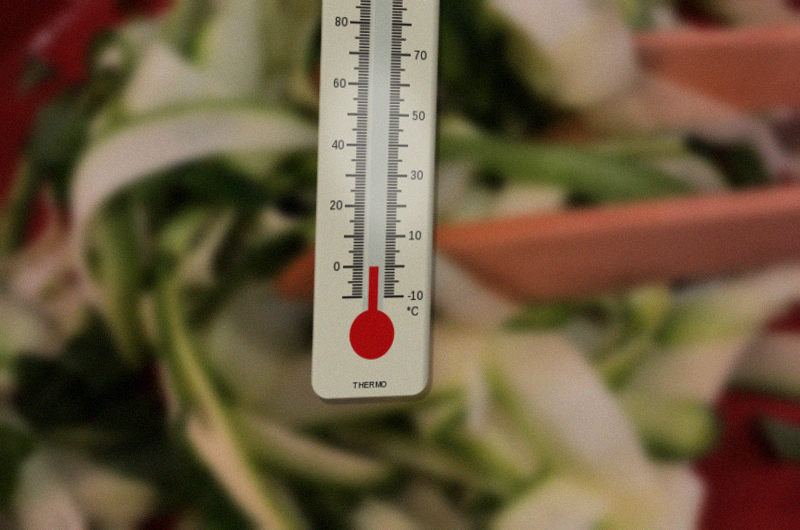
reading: 0 °C
